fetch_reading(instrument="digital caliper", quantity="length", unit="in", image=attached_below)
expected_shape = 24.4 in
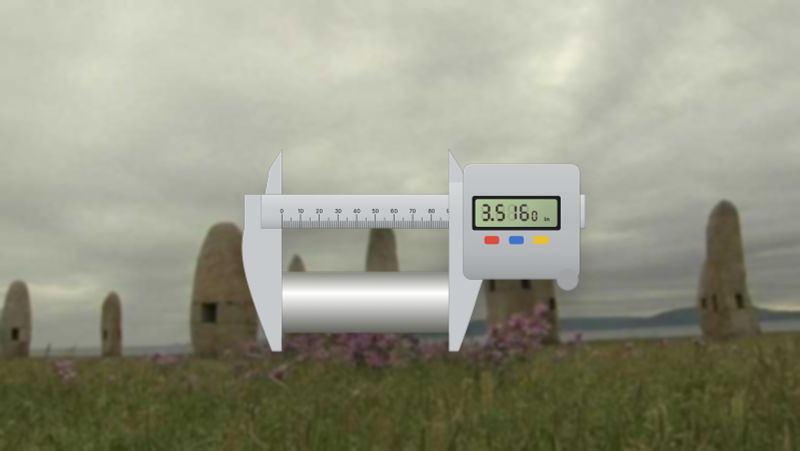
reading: 3.5160 in
